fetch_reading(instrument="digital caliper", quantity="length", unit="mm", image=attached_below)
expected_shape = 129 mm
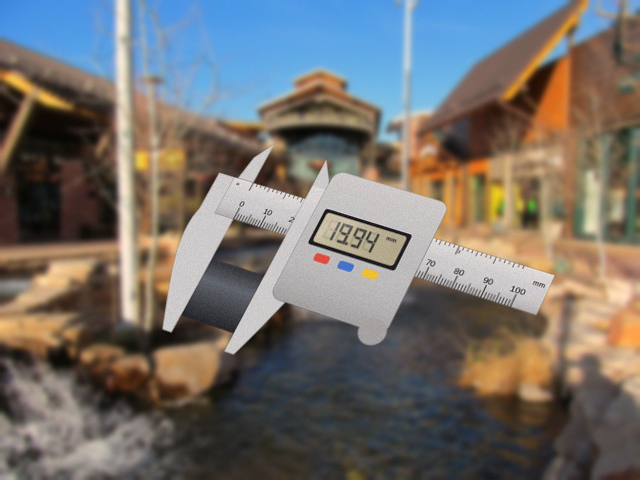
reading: 19.94 mm
